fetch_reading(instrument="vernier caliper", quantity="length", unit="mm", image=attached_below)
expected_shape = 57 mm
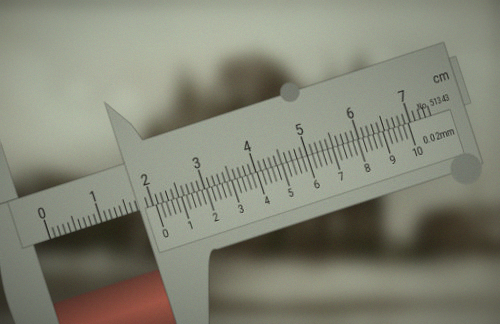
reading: 20.6 mm
